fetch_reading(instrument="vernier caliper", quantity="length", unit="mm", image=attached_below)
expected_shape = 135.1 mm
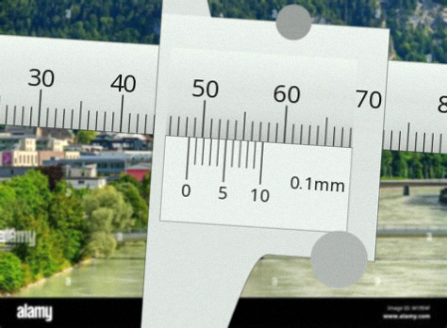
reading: 48.4 mm
